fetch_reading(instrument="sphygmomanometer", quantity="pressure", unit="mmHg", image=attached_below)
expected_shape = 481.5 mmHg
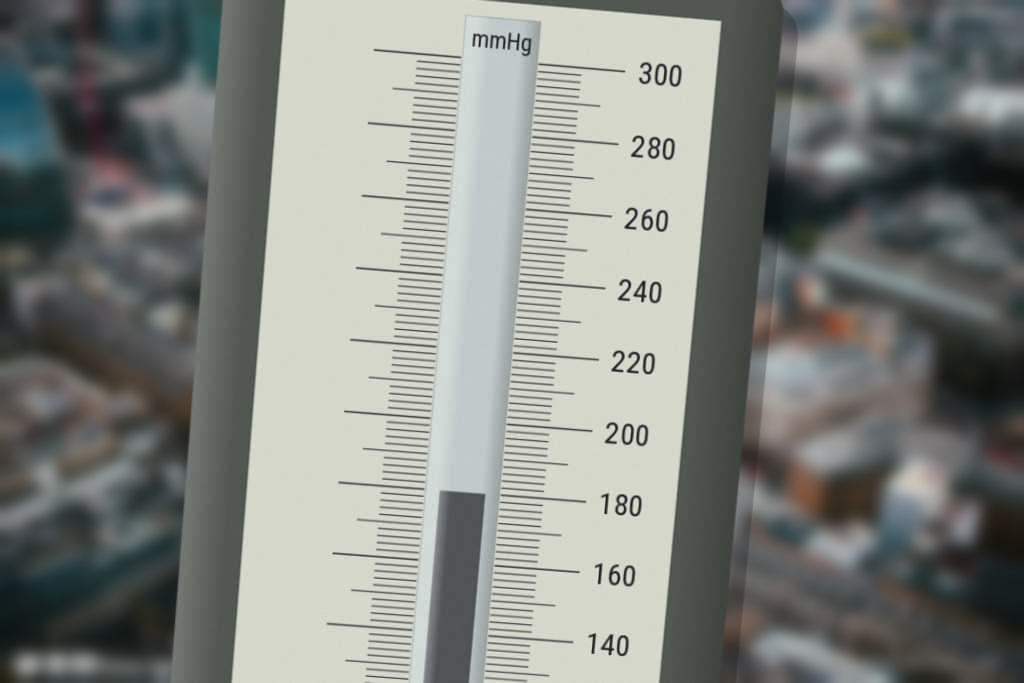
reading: 180 mmHg
